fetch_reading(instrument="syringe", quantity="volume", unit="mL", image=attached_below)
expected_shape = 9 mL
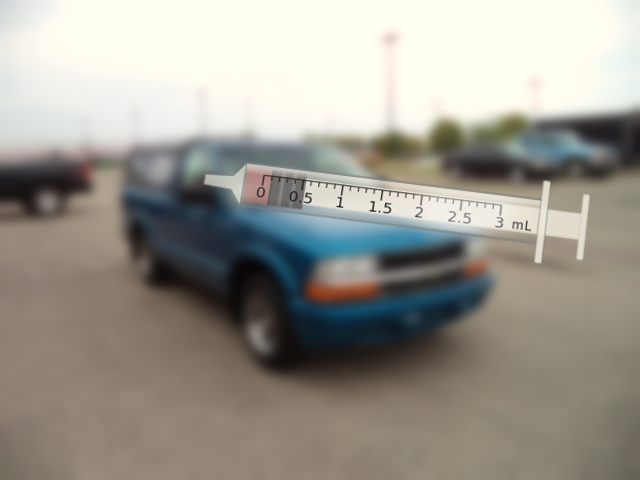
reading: 0.1 mL
